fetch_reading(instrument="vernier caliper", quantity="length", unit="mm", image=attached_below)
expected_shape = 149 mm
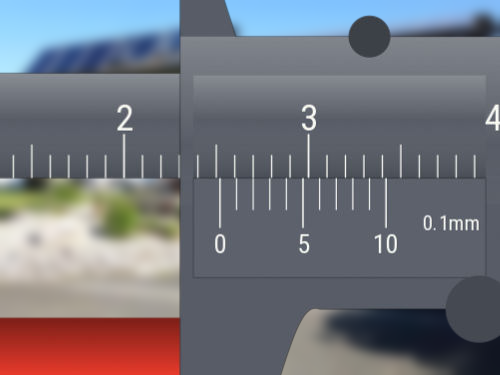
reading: 25.2 mm
